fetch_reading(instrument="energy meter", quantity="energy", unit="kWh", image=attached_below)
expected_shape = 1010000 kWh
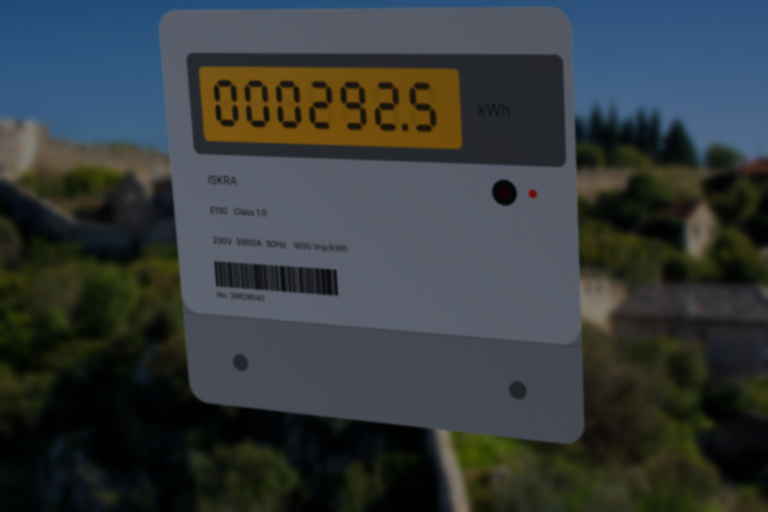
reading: 292.5 kWh
